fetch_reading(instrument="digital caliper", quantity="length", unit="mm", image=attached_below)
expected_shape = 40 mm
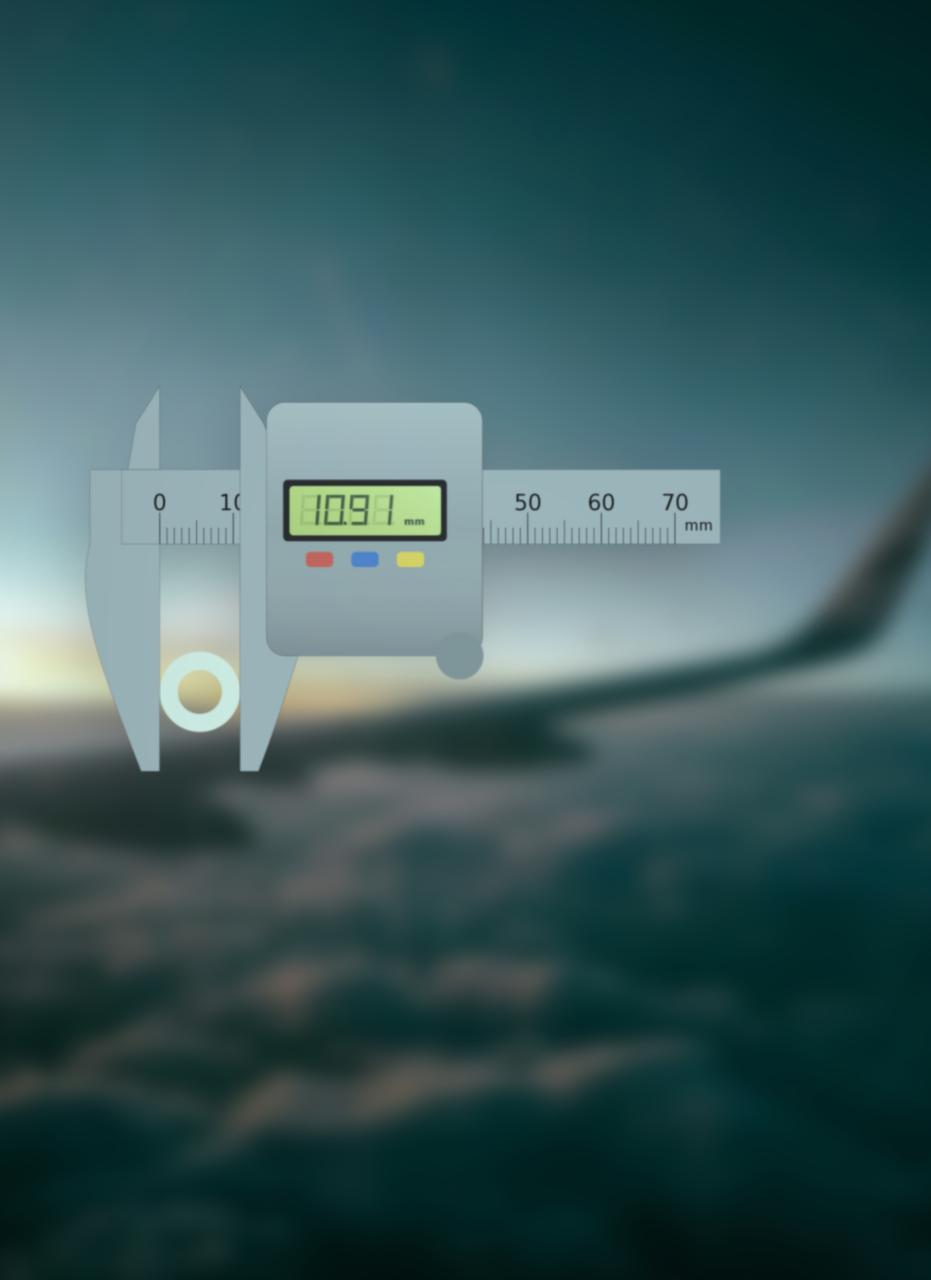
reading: 10.91 mm
